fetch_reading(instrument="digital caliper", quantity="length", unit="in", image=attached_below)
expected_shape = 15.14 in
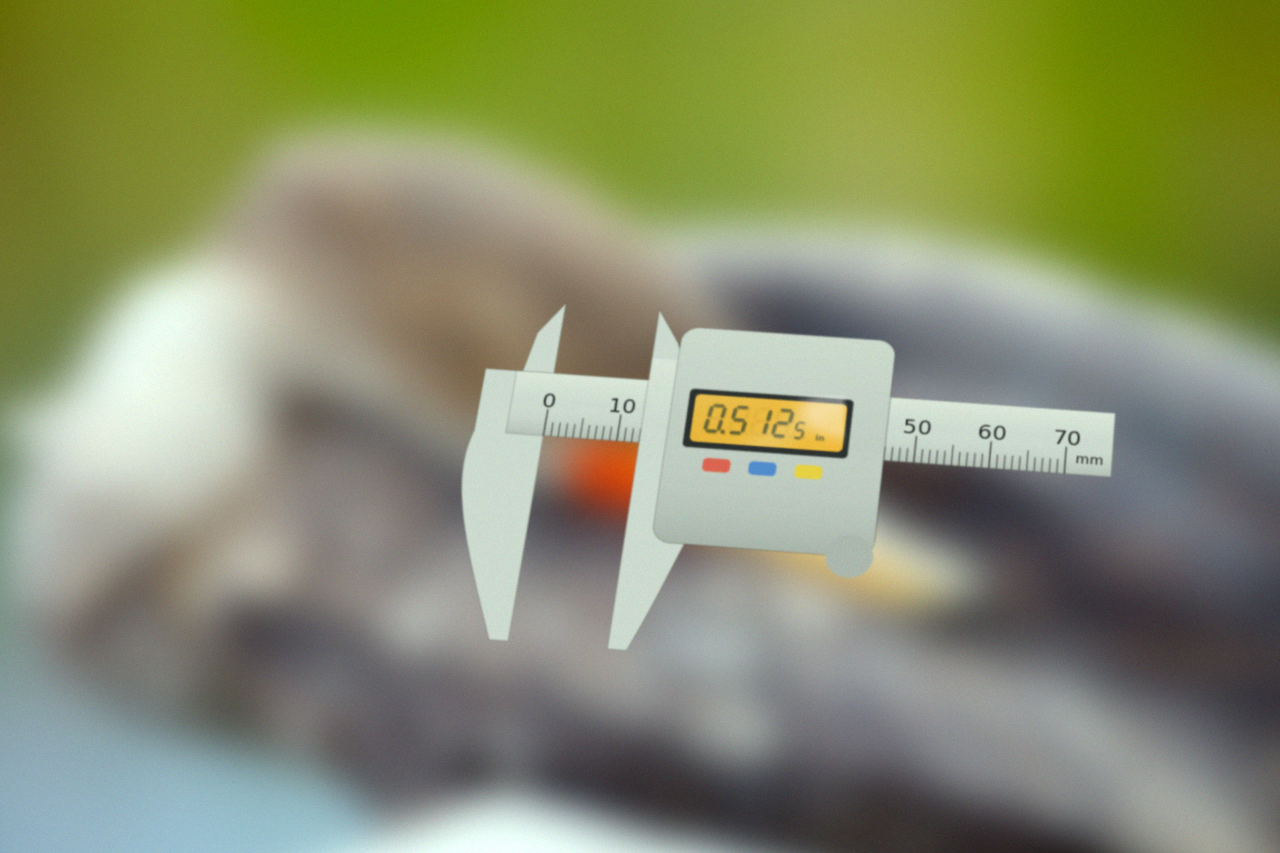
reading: 0.5125 in
